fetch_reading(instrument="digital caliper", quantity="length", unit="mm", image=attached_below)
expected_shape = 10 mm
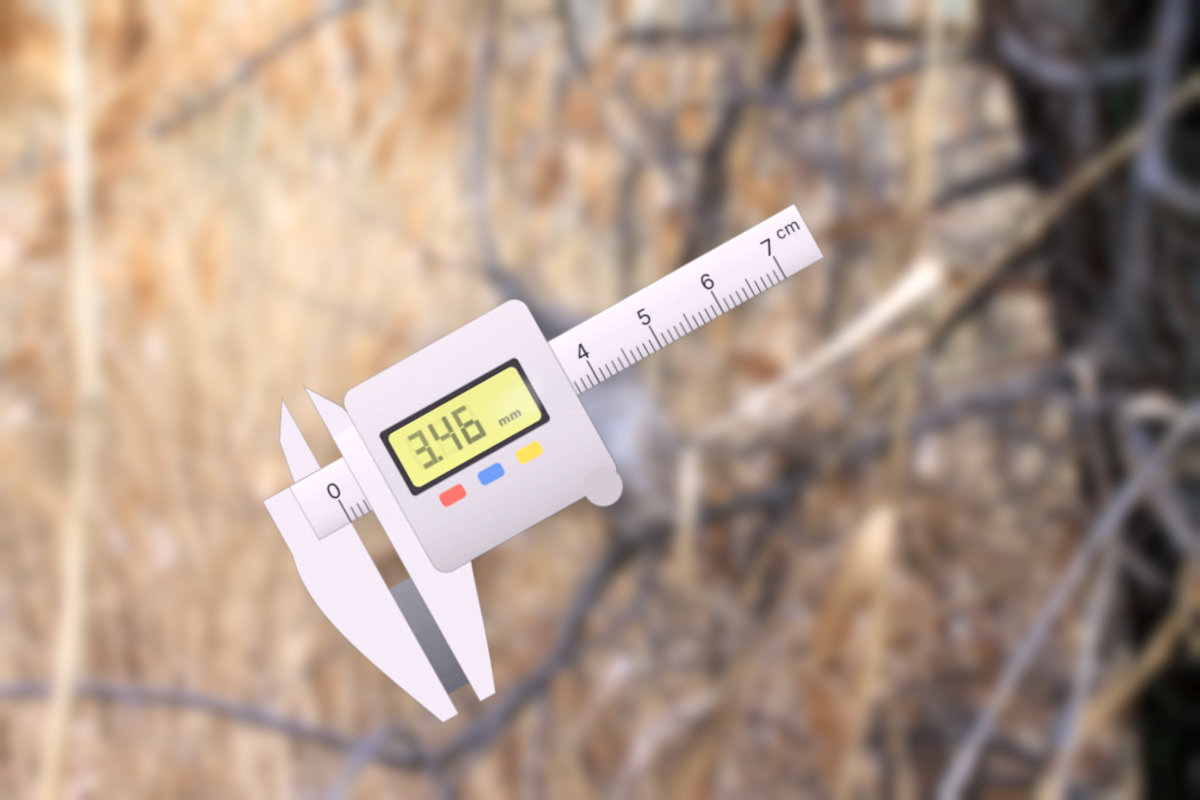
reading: 3.46 mm
